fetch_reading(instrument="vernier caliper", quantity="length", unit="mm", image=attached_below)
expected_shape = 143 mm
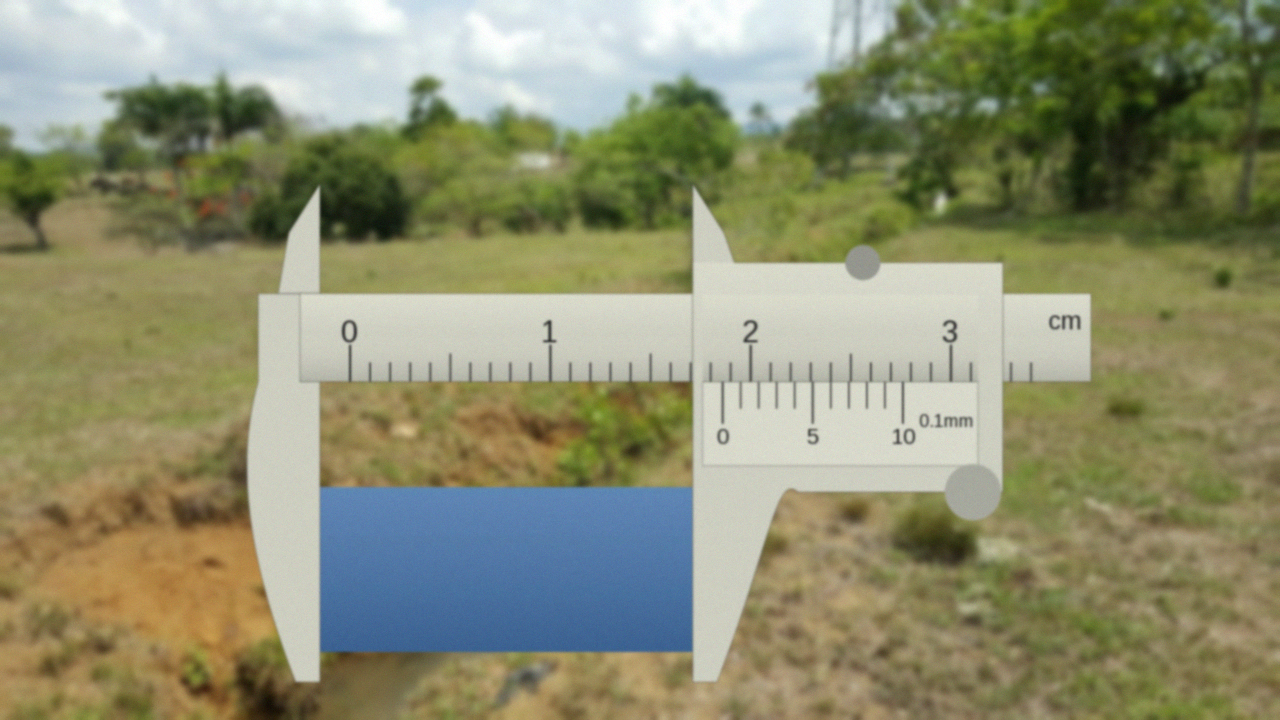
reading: 18.6 mm
